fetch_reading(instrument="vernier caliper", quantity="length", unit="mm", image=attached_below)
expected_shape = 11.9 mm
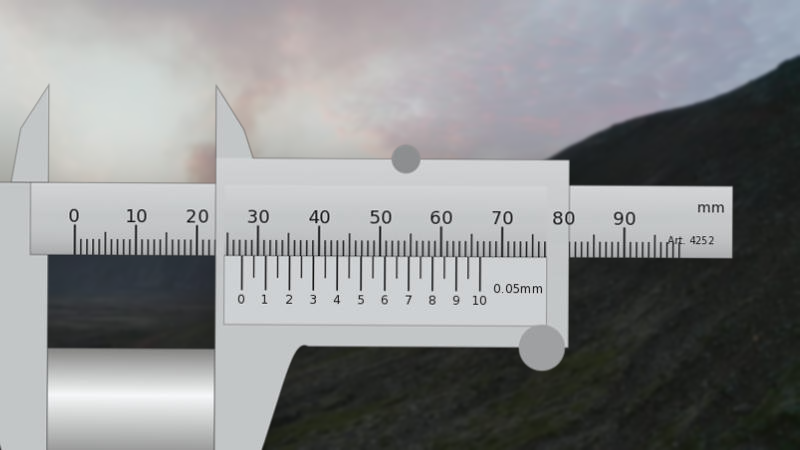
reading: 27.4 mm
